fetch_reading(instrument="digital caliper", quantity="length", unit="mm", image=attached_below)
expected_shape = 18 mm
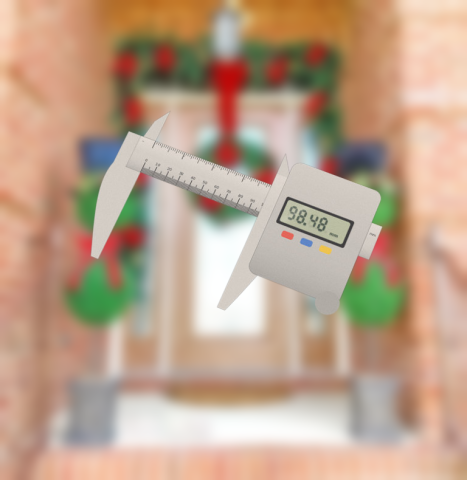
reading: 98.48 mm
